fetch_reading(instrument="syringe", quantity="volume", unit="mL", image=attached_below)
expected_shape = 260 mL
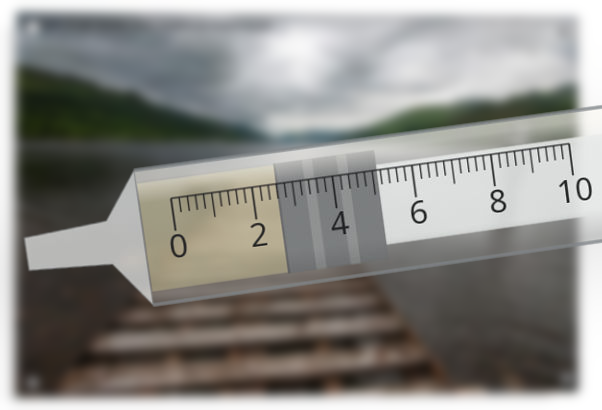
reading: 2.6 mL
